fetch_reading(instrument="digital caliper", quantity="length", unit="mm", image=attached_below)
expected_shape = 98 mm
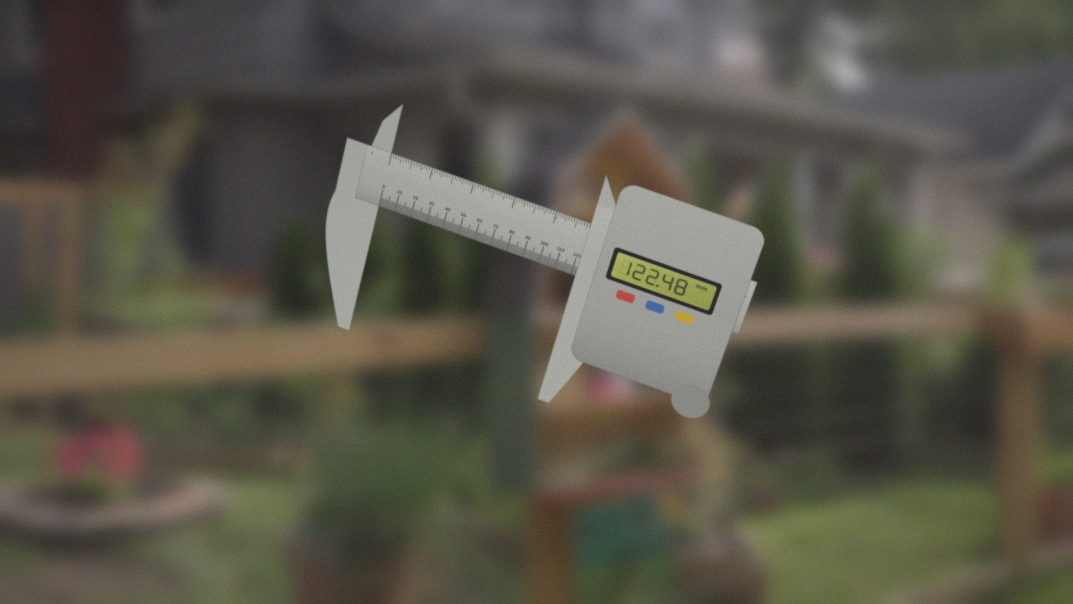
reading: 122.48 mm
